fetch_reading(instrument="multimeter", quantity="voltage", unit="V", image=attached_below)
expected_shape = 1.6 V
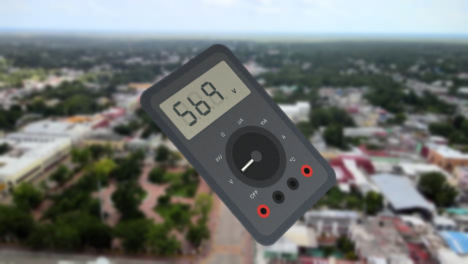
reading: 569 V
